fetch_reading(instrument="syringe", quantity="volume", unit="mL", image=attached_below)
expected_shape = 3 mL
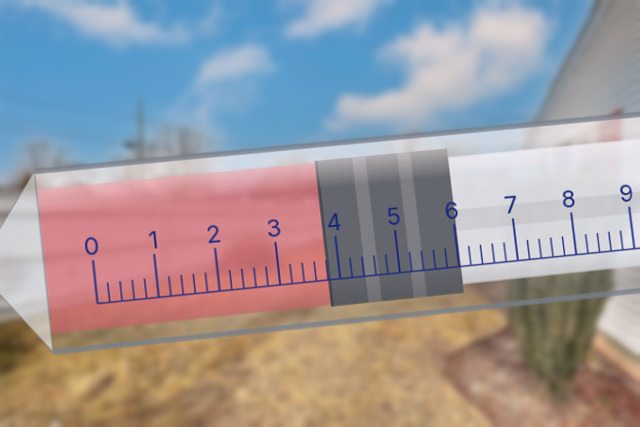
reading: 3.8 mL
